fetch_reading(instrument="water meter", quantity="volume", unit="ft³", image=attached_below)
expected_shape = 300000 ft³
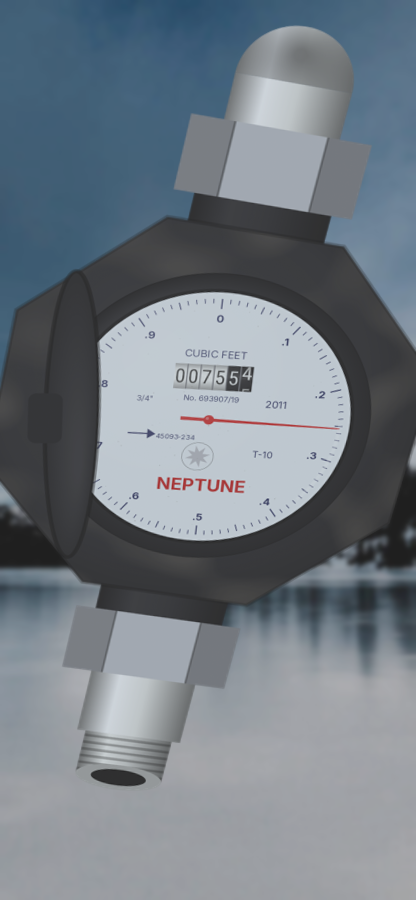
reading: 7554.25 ft³
